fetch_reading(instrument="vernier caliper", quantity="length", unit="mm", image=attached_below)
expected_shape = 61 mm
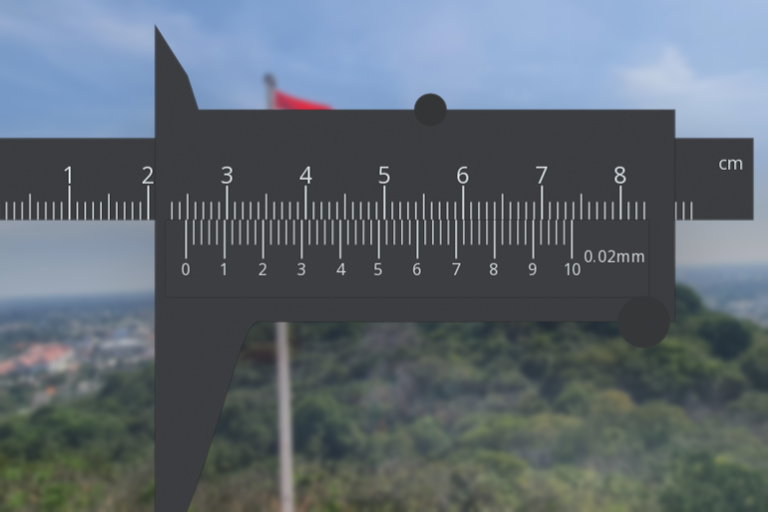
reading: 24.8 mm
